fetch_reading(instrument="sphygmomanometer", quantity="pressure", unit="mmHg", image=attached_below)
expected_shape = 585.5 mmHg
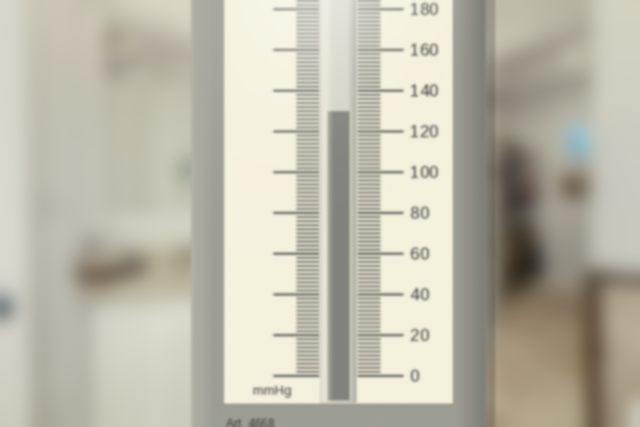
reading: 130 mmHg
